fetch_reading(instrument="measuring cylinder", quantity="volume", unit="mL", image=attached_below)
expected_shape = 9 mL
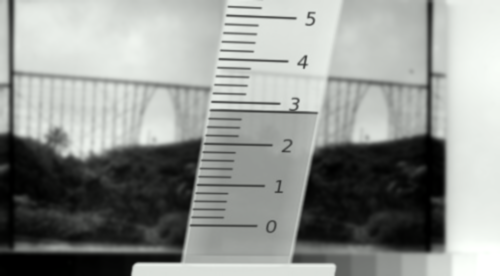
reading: 2.8 mL
